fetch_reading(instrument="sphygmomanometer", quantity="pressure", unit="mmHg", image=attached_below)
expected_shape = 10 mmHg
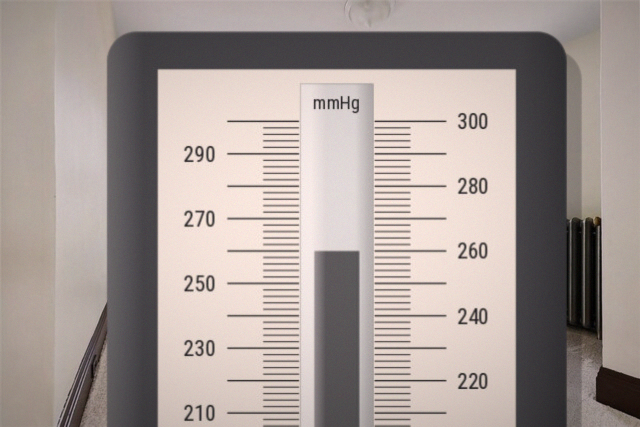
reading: 260 mmHg
